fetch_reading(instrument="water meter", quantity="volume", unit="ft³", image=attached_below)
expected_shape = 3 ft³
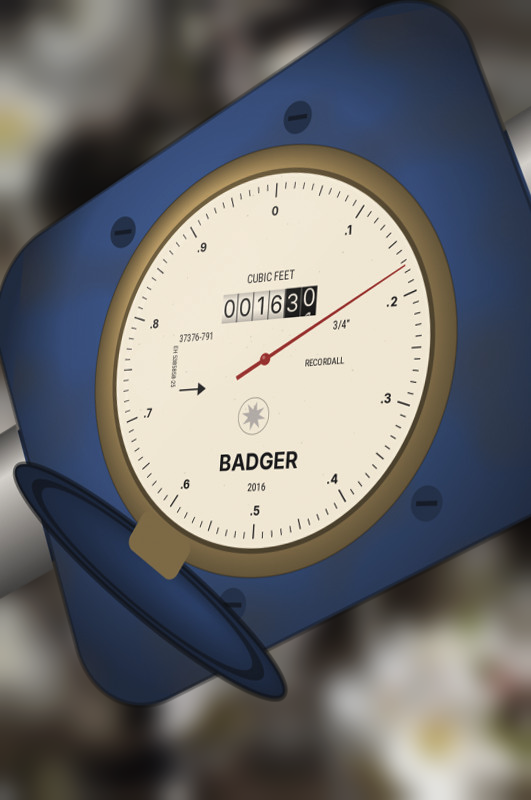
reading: 1630.17 ft³
